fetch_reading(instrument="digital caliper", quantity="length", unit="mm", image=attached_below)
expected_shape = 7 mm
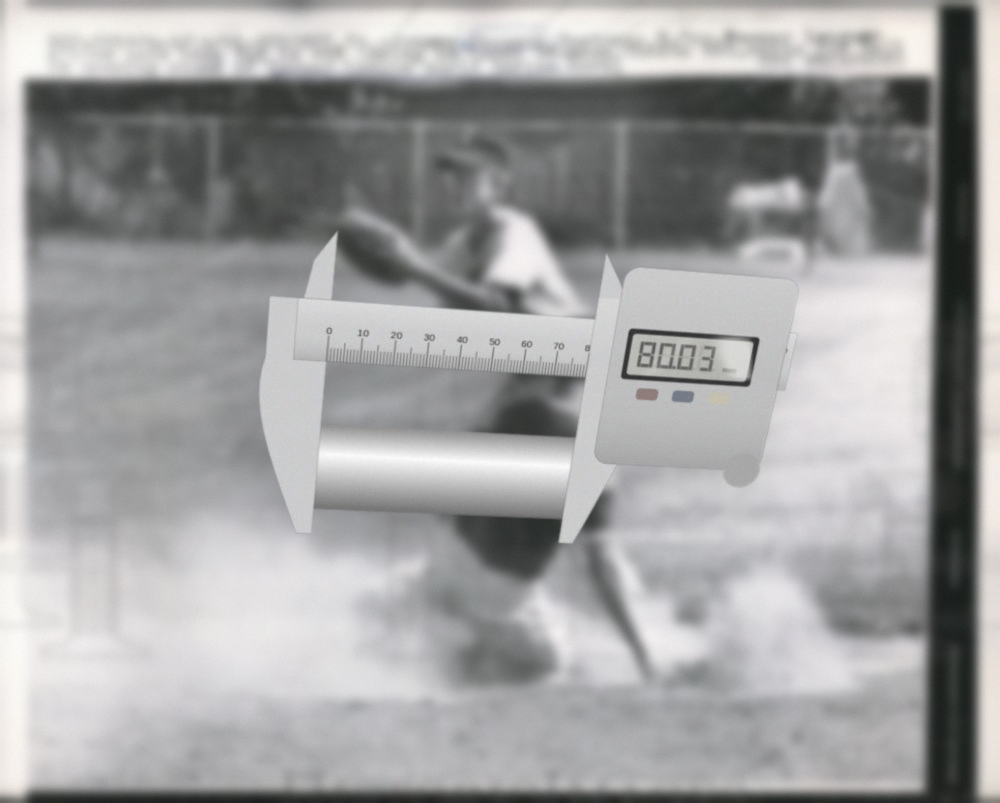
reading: 80.03 mm
